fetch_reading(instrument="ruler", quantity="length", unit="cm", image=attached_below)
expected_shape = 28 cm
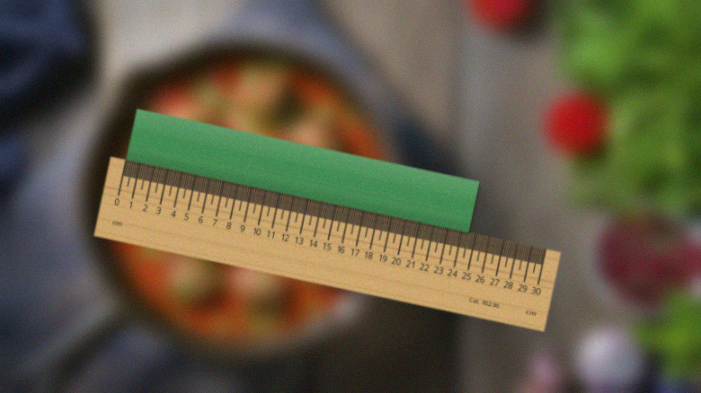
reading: 24.5 cm
